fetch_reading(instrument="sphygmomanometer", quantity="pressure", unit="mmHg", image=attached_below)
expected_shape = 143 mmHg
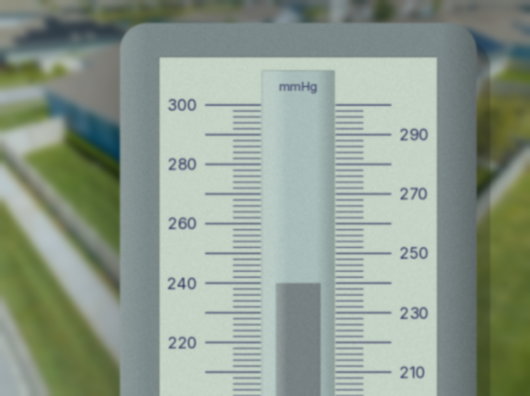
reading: 240 mmHg
